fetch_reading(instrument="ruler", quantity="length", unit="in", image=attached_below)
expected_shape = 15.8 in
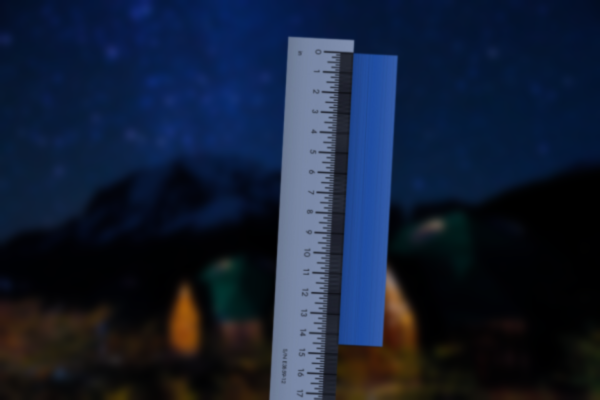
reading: 14.5 in
